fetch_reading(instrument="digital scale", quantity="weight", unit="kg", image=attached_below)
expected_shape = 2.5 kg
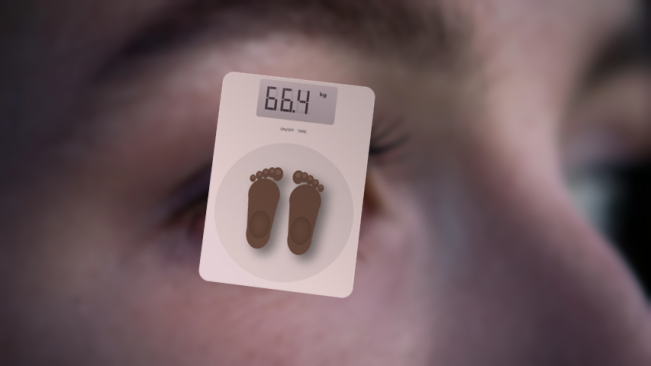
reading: 66.4 kg
